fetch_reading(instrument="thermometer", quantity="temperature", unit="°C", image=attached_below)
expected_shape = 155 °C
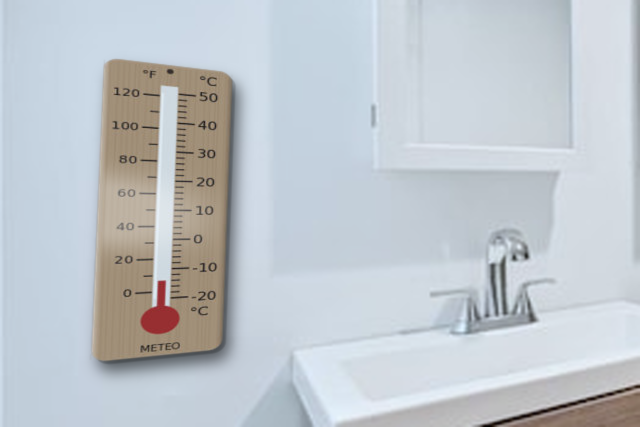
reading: -14 °C
